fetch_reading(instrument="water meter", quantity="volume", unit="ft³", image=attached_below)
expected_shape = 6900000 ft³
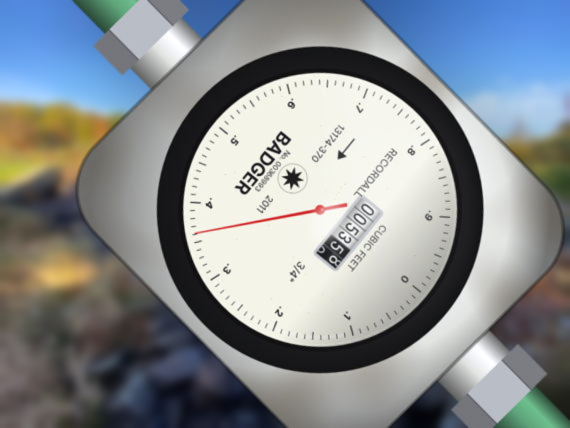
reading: 5358.36 ft³
